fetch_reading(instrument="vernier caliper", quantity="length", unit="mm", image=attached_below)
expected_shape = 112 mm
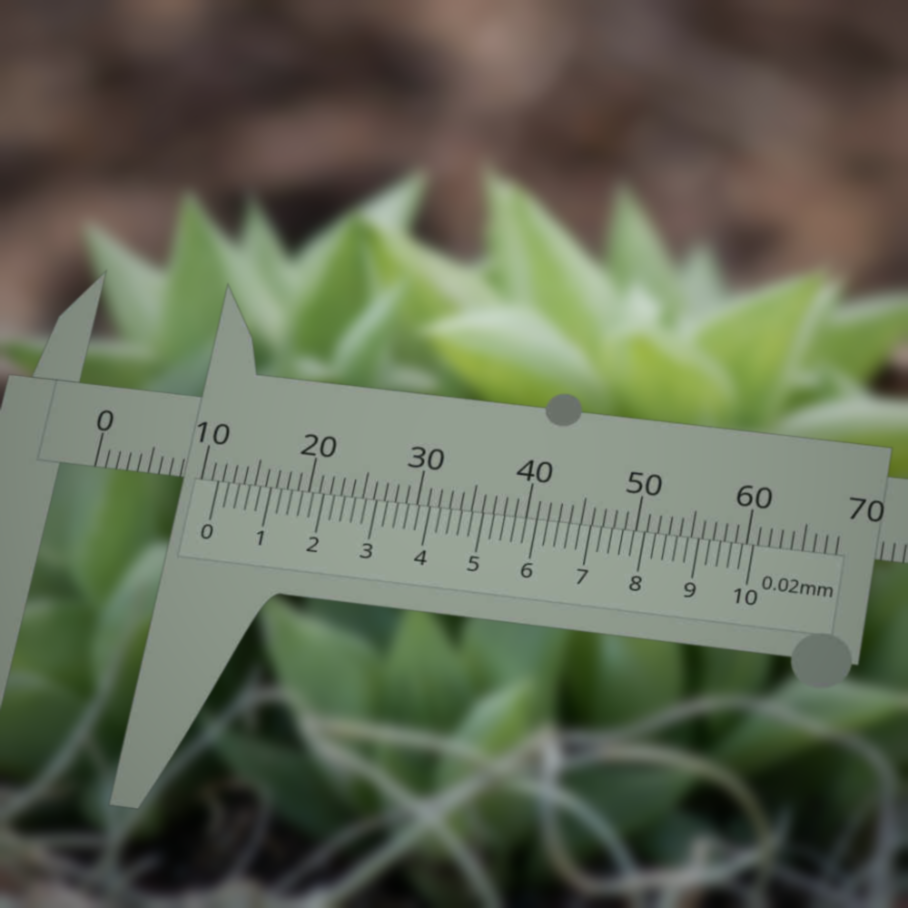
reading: 11.6 mm
